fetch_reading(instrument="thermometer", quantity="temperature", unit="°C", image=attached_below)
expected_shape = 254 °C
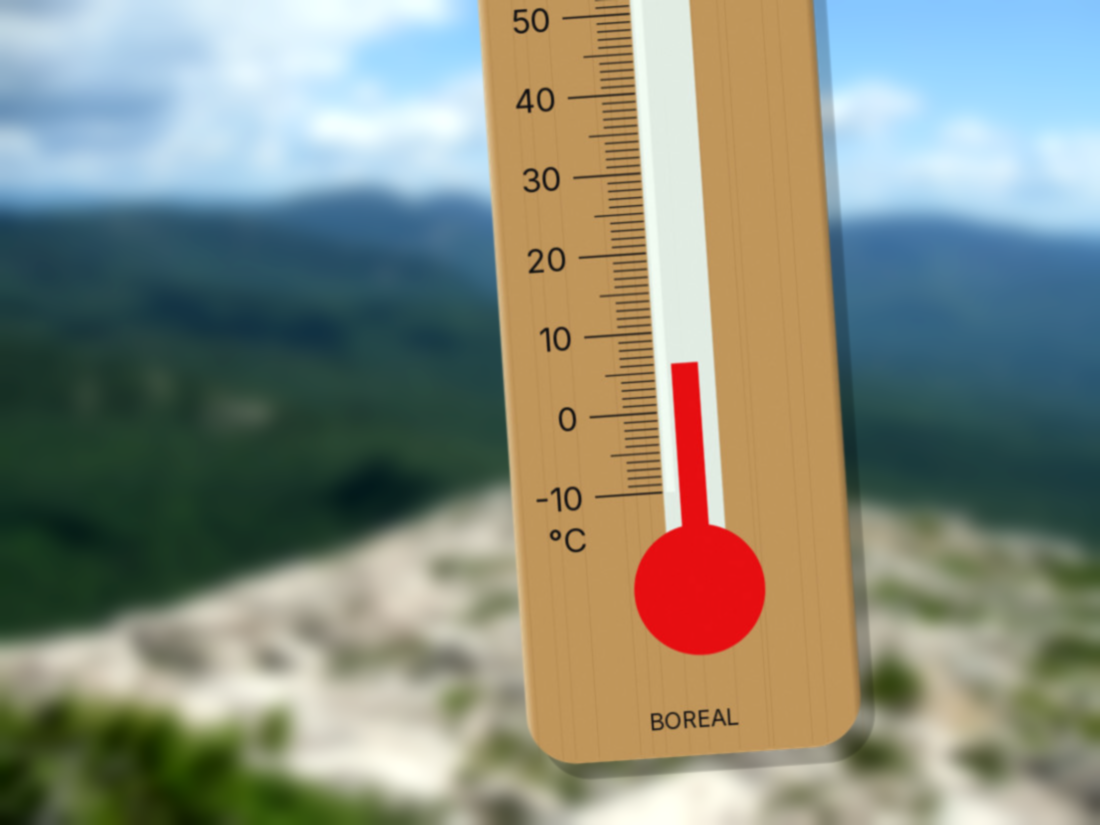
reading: 6 °C
